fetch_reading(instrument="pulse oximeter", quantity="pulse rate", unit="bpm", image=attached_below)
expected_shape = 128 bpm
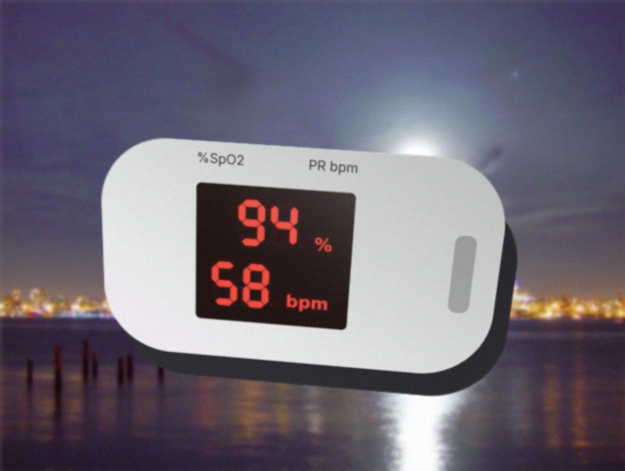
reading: 58 bpm
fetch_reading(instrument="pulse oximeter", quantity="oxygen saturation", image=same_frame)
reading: 94 %
